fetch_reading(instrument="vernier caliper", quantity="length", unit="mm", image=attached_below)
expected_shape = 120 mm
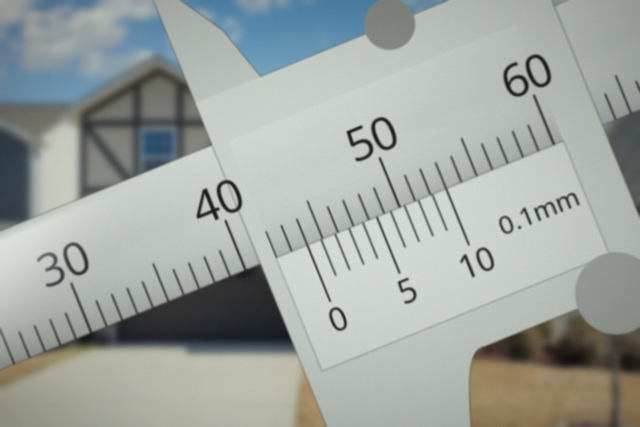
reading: 44.0 mm
